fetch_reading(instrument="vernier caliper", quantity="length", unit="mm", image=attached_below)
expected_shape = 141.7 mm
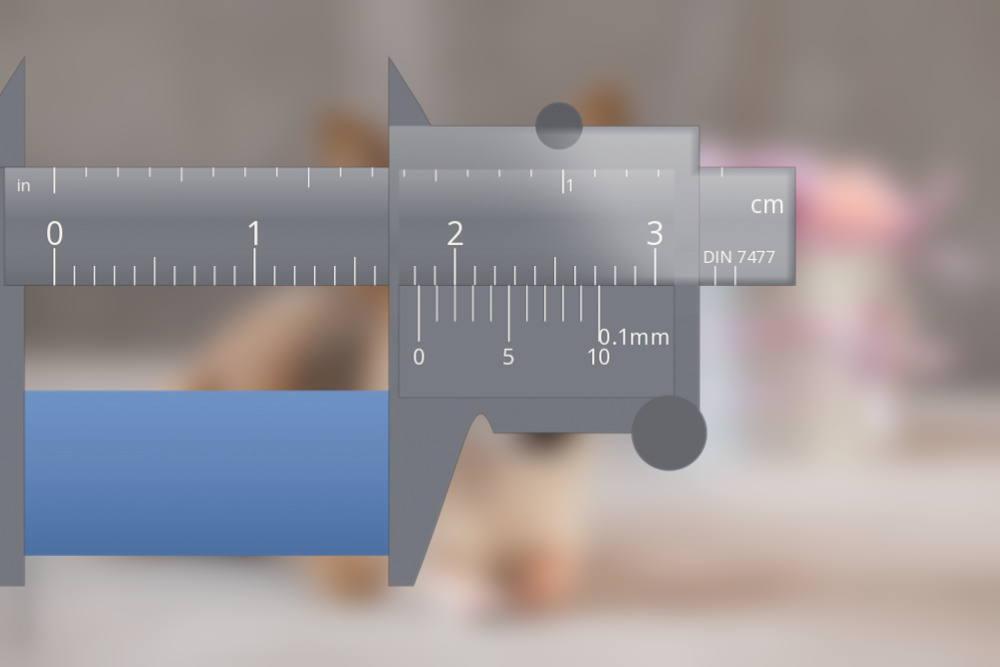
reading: 18.2 mm
